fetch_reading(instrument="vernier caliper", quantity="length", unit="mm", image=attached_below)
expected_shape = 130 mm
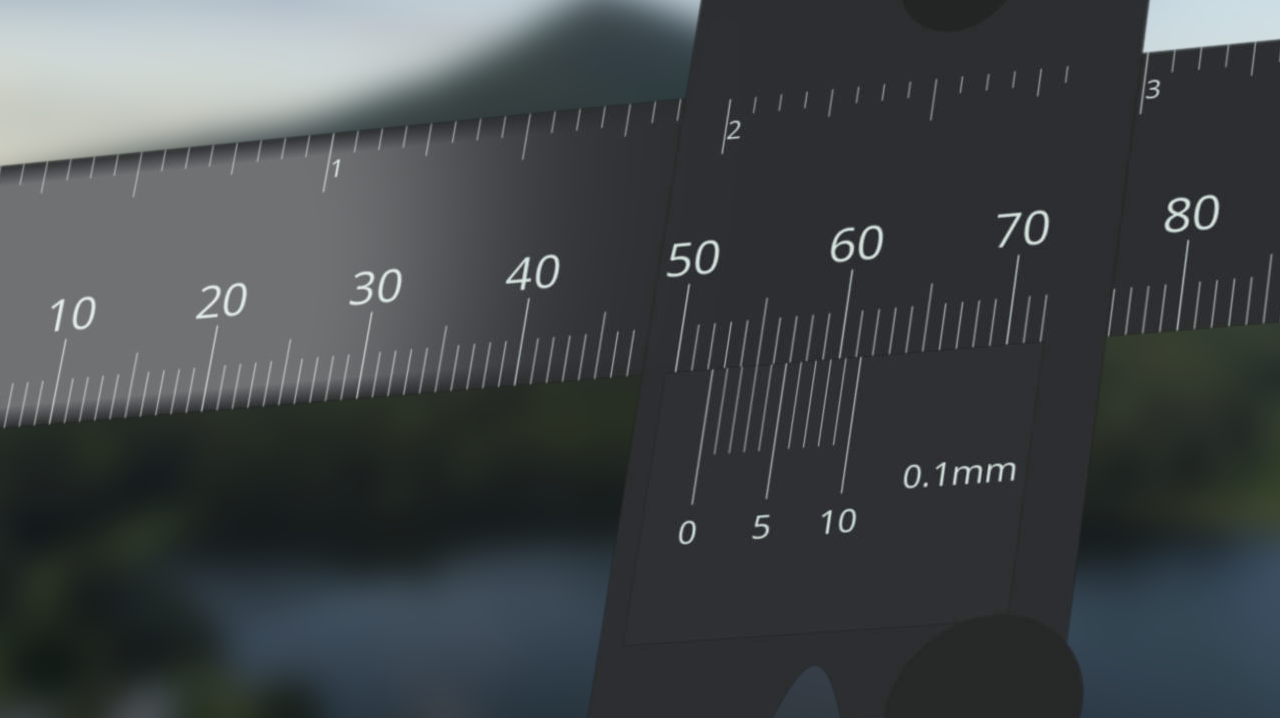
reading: 52.3 mm
